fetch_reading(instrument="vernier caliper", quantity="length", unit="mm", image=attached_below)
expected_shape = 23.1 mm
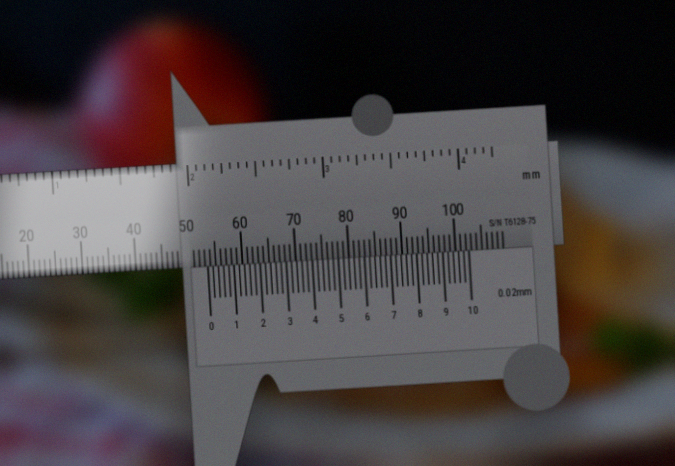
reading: 53.5 mm
